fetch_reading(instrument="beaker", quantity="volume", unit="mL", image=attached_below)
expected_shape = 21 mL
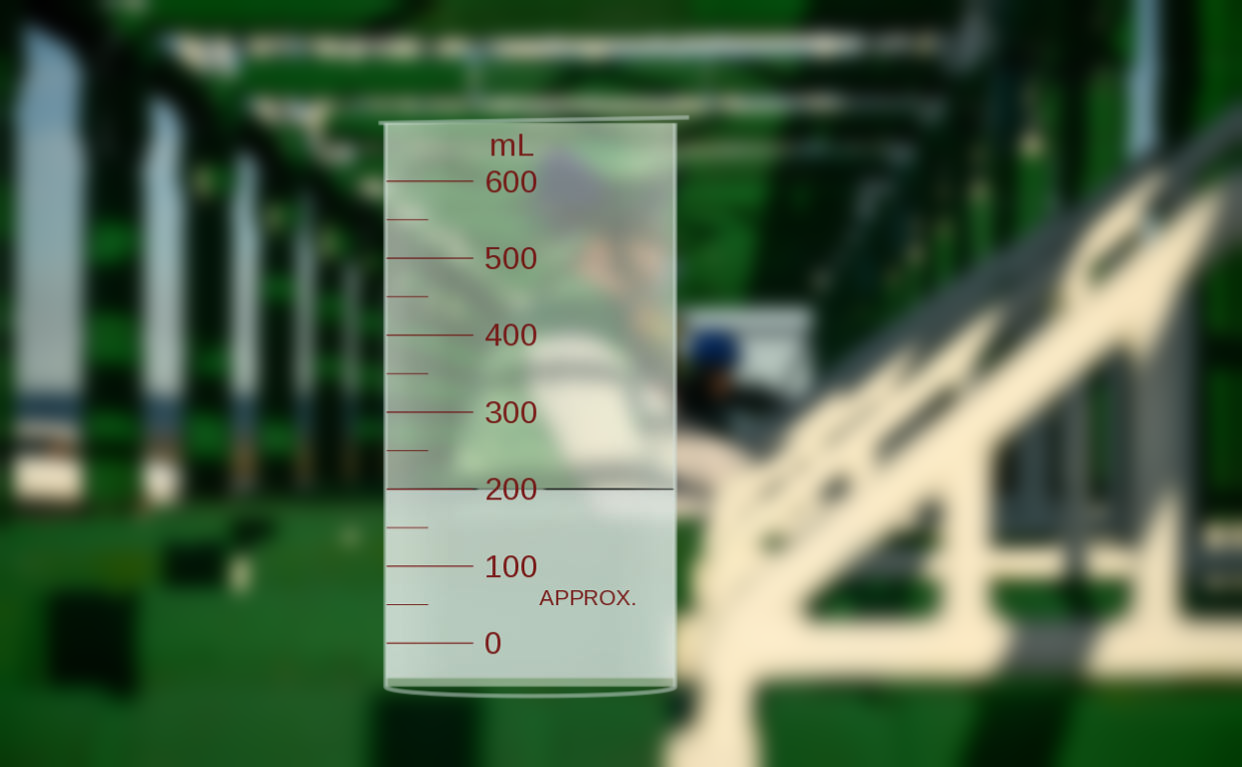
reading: 200 mL
